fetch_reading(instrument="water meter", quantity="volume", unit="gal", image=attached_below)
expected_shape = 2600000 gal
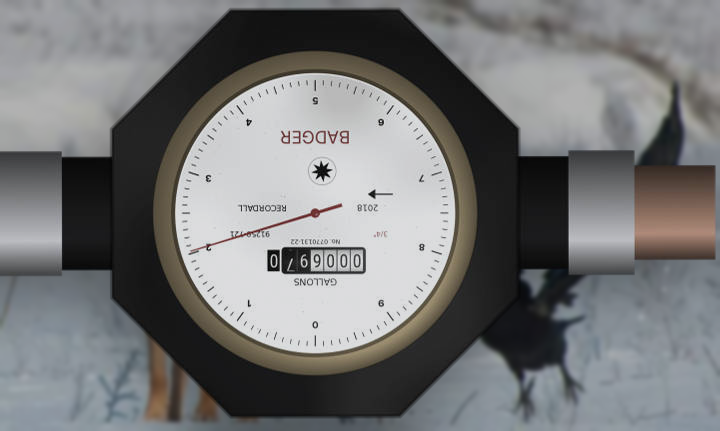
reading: 6972.0 gal
